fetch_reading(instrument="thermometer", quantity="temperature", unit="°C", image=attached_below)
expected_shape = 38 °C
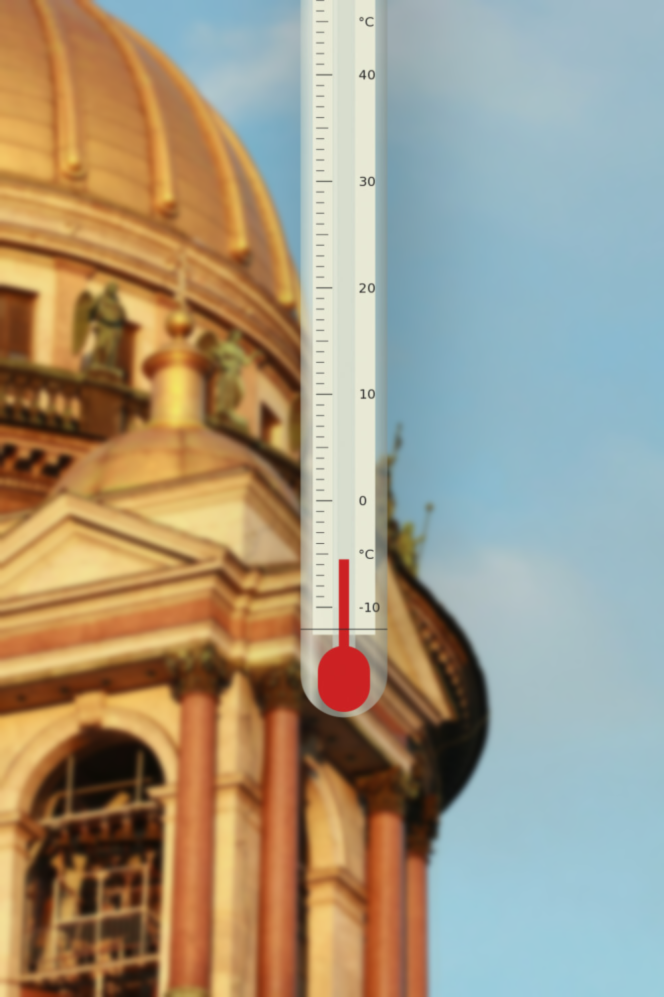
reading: -5.5 °C
